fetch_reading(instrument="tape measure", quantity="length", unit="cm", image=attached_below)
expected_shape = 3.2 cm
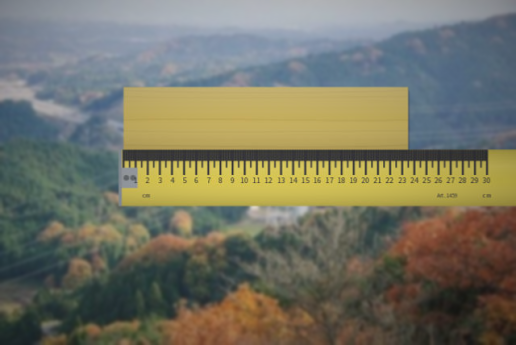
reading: 23.5 cm
